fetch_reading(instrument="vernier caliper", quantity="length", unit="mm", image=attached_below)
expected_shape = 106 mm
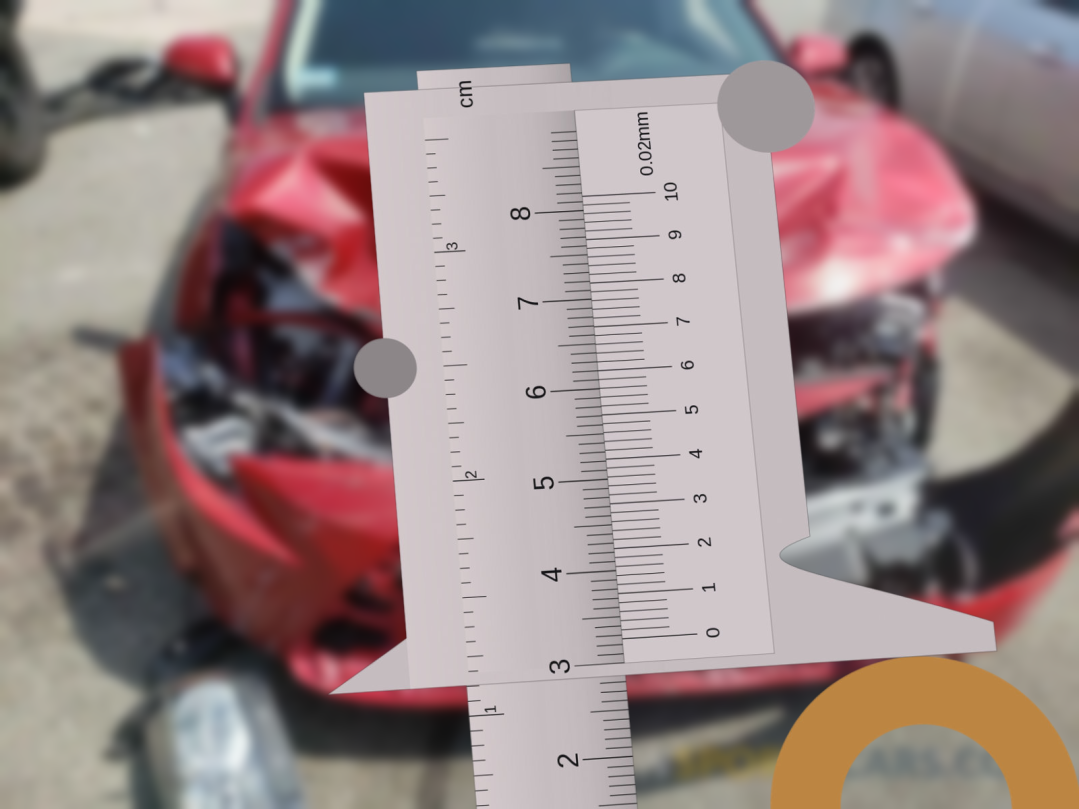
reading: 32.6 mm
